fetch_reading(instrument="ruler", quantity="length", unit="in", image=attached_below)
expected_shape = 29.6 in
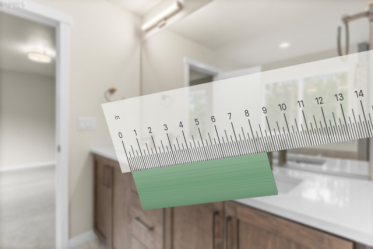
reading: 8.5 in
